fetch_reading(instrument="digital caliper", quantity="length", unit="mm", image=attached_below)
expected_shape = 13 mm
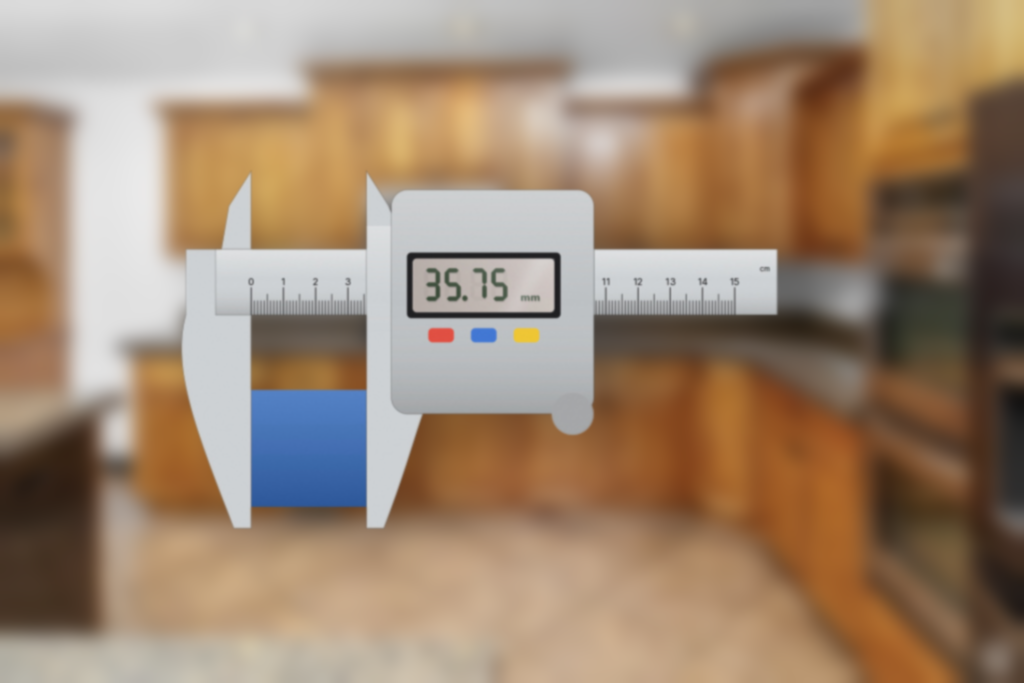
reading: 35.75 mm
